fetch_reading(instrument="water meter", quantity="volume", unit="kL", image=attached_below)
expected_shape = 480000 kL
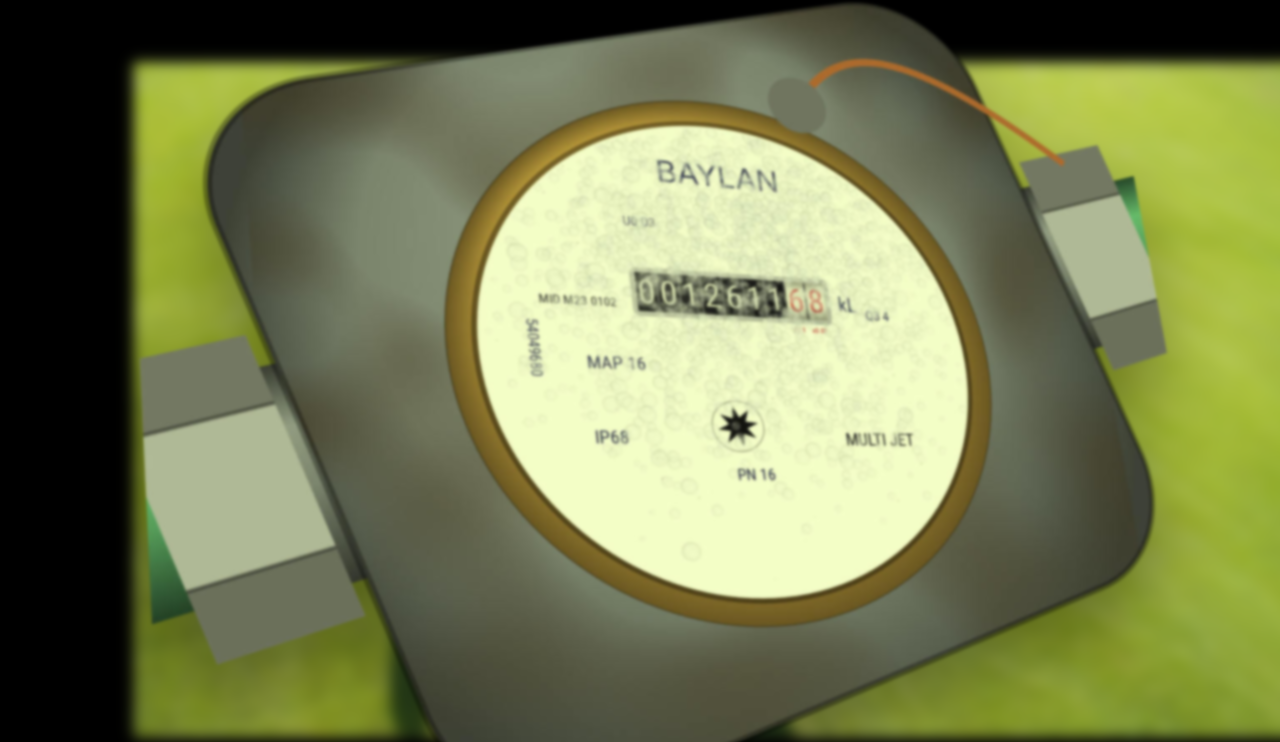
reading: 12611.68 kL
